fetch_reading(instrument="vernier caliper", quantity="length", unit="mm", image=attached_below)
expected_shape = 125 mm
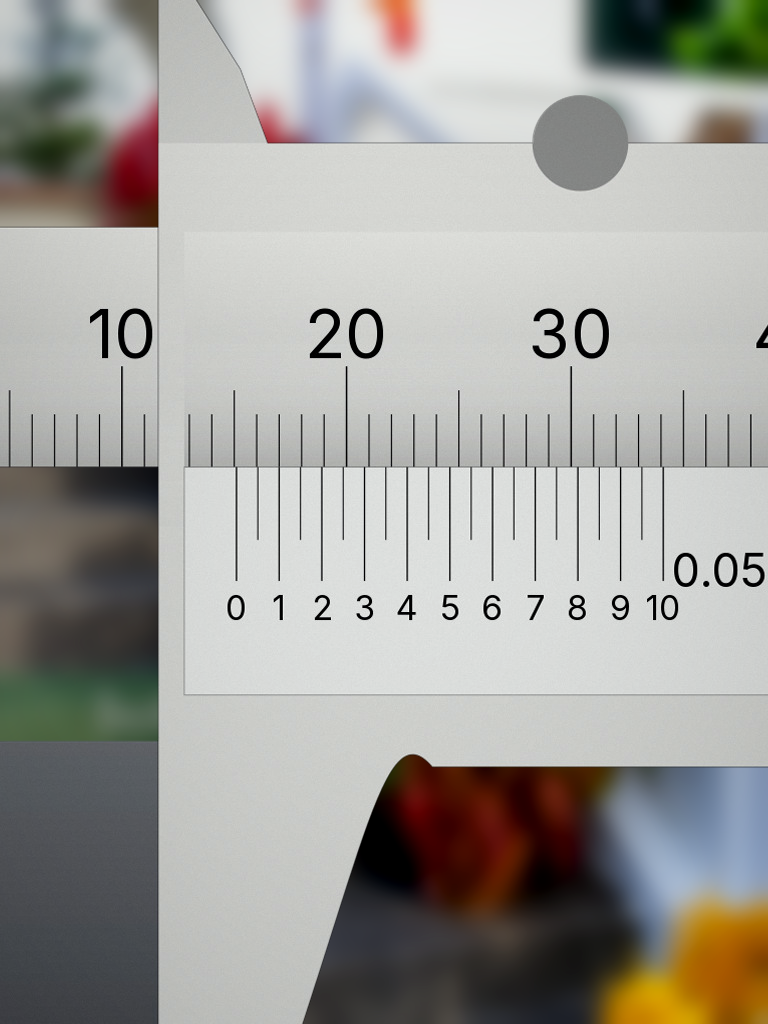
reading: 15.10 mm
